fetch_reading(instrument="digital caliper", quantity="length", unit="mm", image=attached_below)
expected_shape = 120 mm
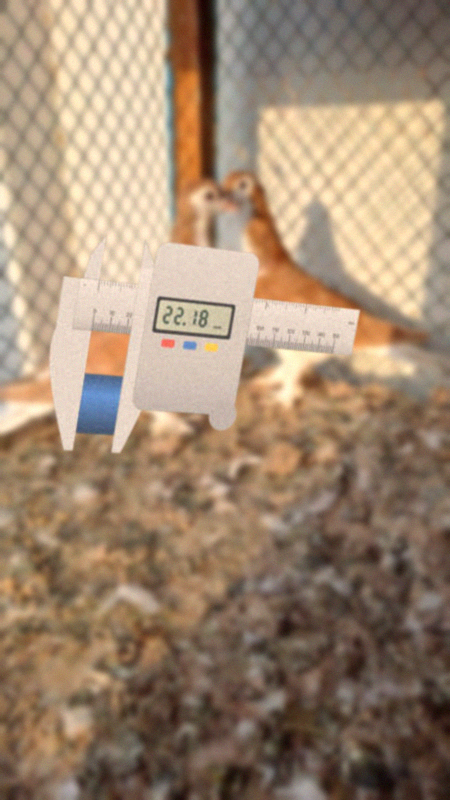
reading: 22.18 mm
